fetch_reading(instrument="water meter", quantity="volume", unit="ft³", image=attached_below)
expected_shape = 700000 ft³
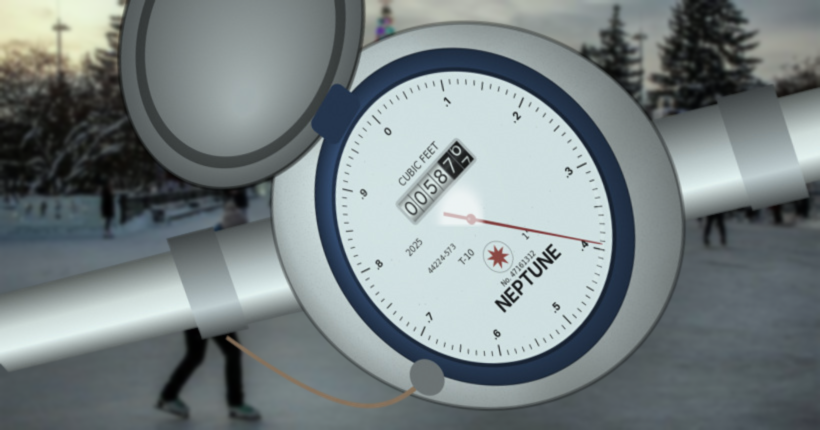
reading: 5876.39 ft³
